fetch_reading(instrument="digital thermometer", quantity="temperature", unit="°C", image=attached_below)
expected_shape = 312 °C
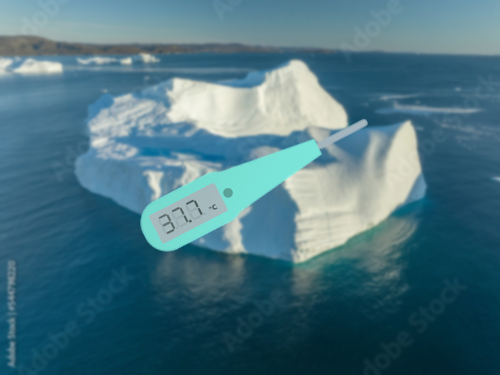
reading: 37.7 °C
